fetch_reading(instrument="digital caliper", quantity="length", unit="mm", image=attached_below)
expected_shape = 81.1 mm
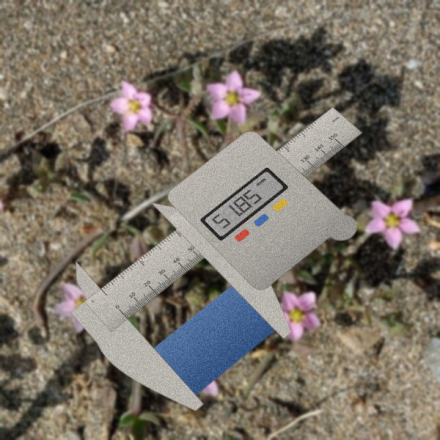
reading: 51.85 mm
